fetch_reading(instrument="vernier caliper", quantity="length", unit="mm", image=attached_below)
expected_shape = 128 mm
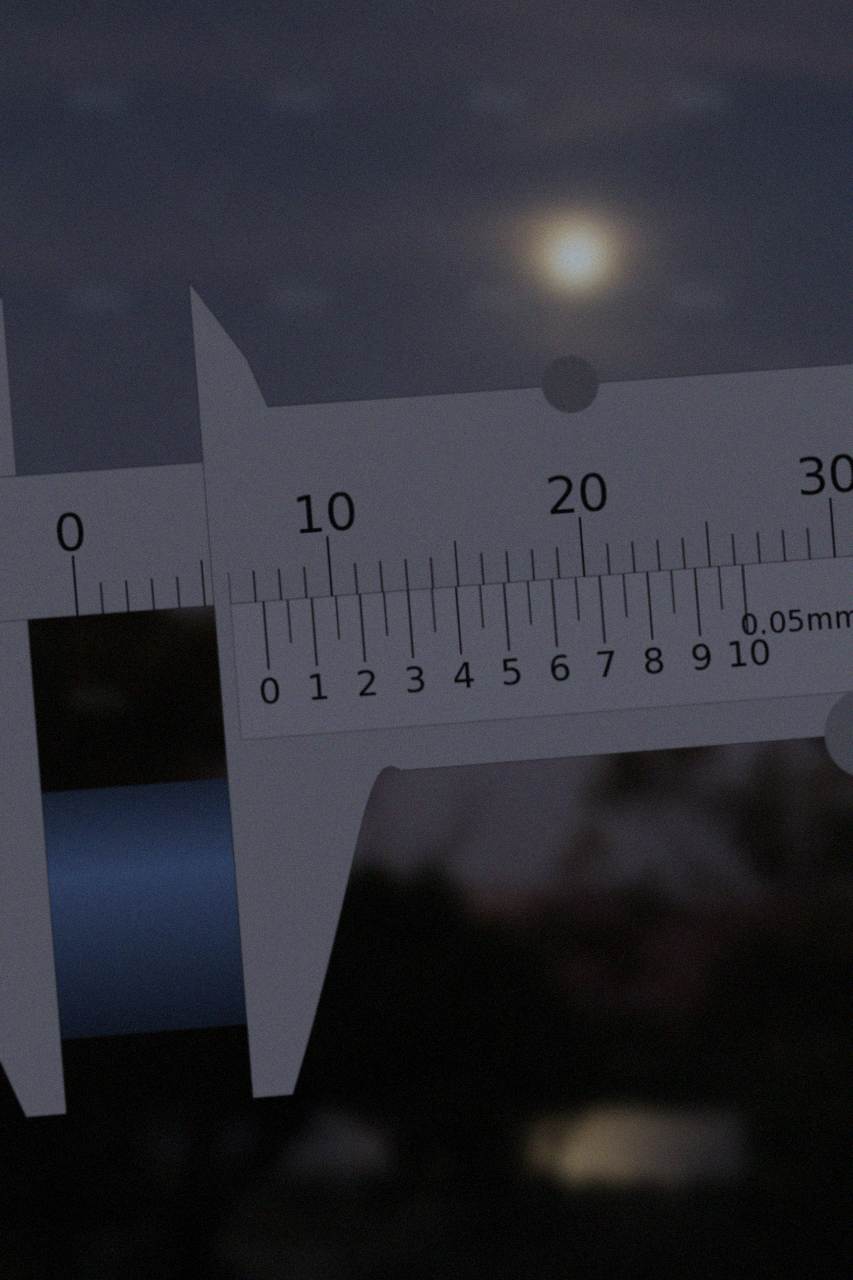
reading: 7.3 mm
